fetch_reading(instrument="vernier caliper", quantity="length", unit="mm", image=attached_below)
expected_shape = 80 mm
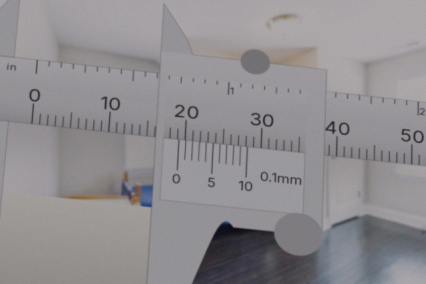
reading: 19.2 mm
